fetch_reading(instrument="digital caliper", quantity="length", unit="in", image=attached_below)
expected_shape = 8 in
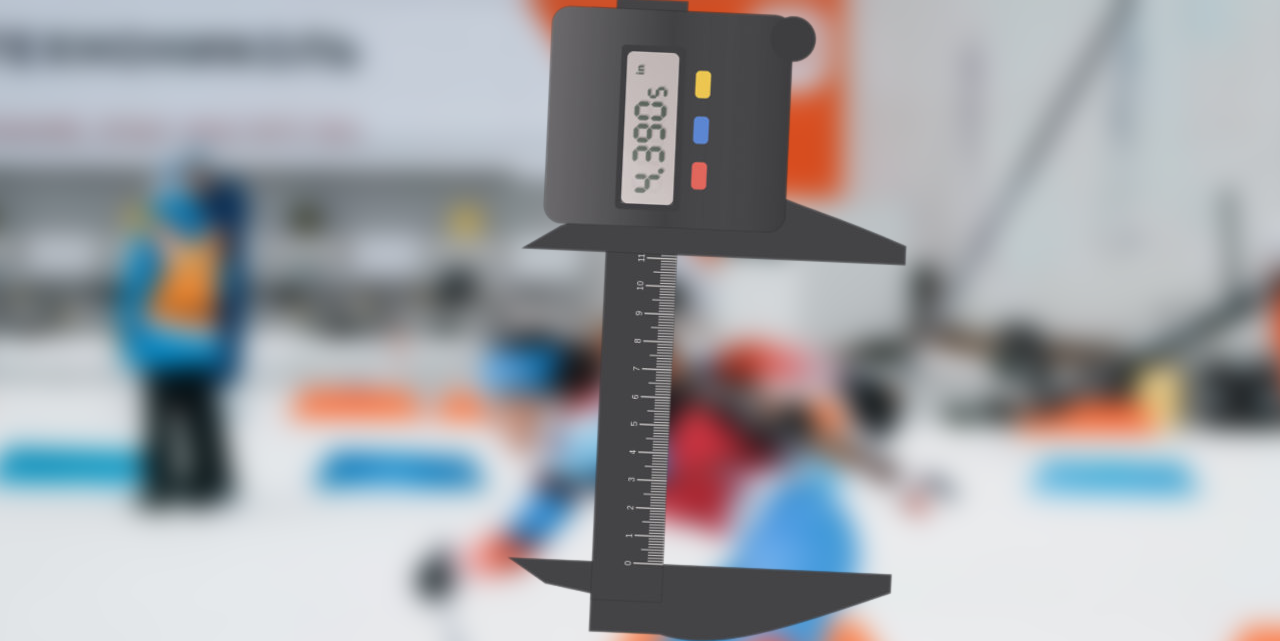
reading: 4.3905 in
